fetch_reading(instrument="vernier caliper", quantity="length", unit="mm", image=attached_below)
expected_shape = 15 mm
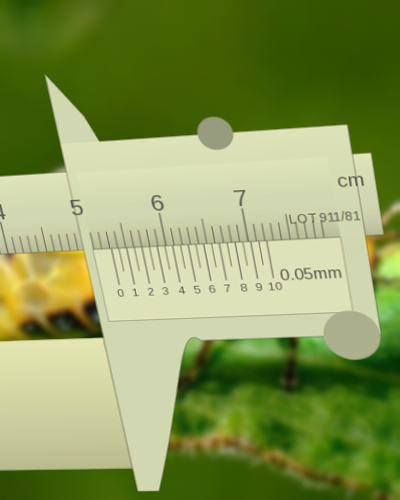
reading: 53.2 mm
